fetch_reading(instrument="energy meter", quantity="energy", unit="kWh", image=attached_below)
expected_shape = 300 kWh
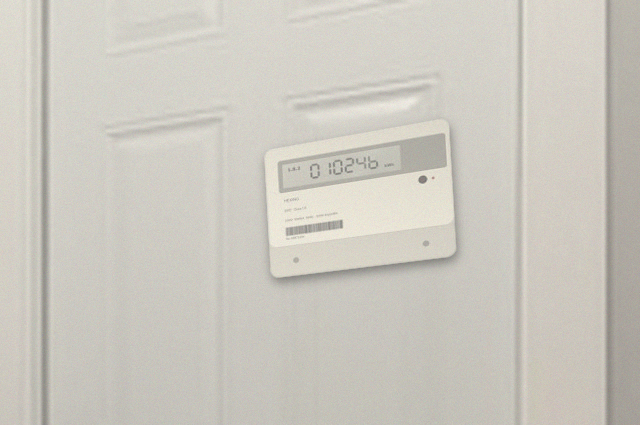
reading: 10246 kWh
